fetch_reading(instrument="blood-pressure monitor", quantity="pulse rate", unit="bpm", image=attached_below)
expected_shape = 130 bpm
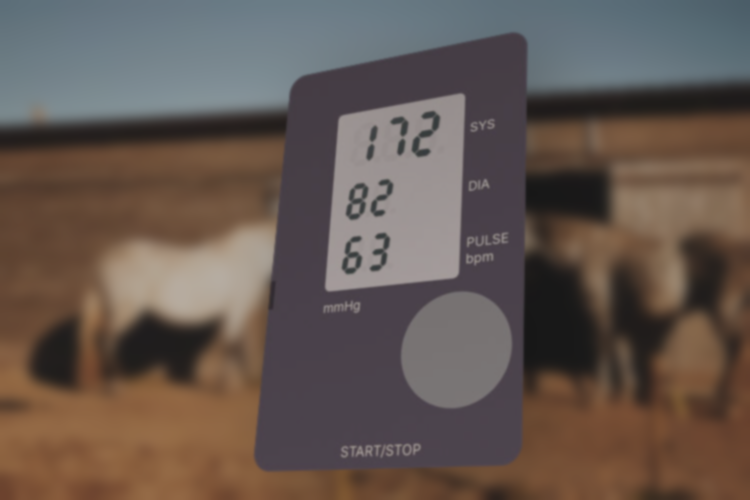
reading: 63 bpm
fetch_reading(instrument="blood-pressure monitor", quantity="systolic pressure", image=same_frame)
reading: 172 mmHg
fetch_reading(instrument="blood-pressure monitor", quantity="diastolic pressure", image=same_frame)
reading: 82 mmHg
